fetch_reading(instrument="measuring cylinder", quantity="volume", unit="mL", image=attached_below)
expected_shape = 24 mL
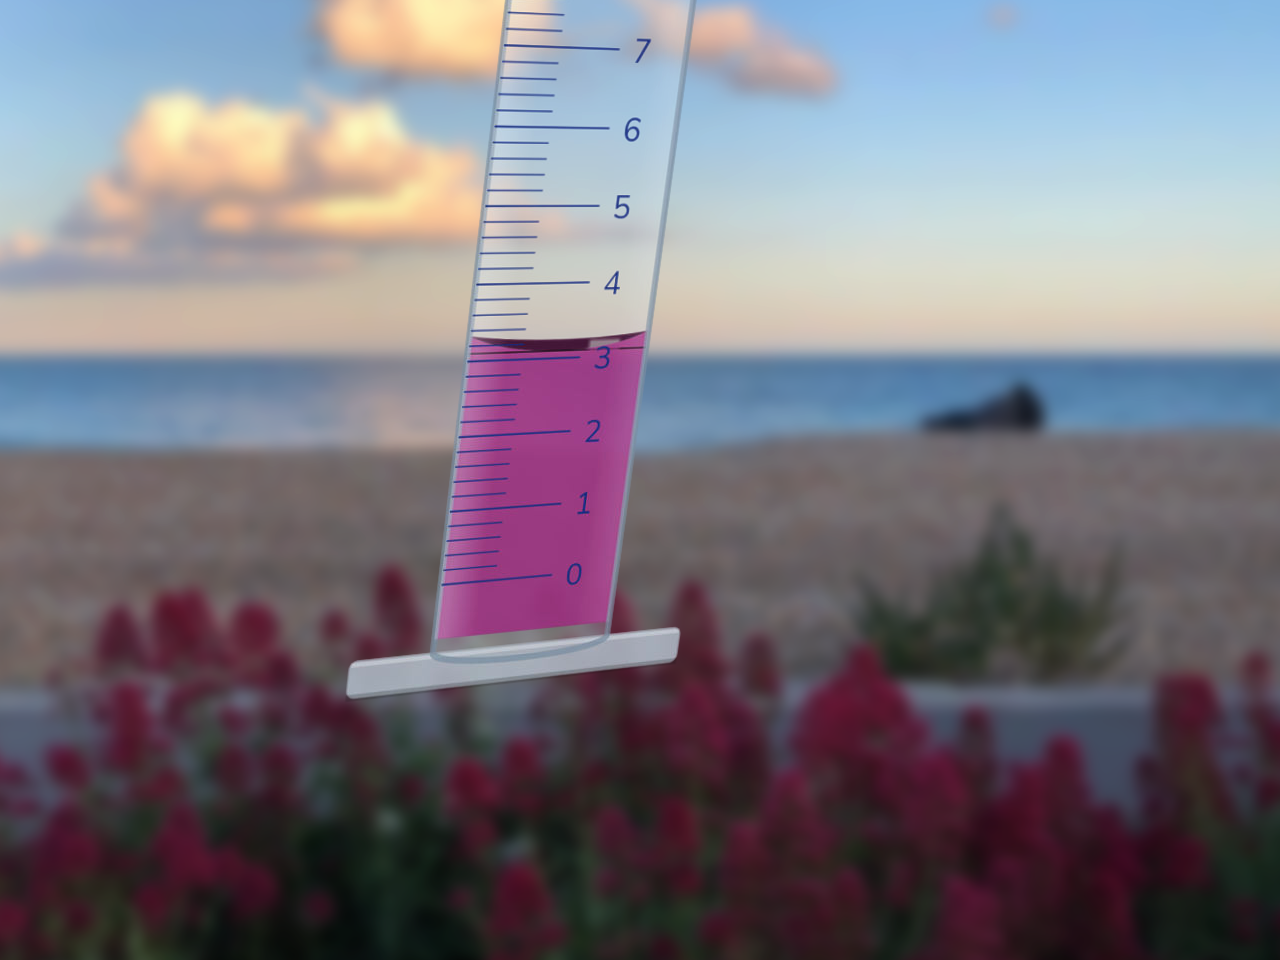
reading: 3.1 mL
